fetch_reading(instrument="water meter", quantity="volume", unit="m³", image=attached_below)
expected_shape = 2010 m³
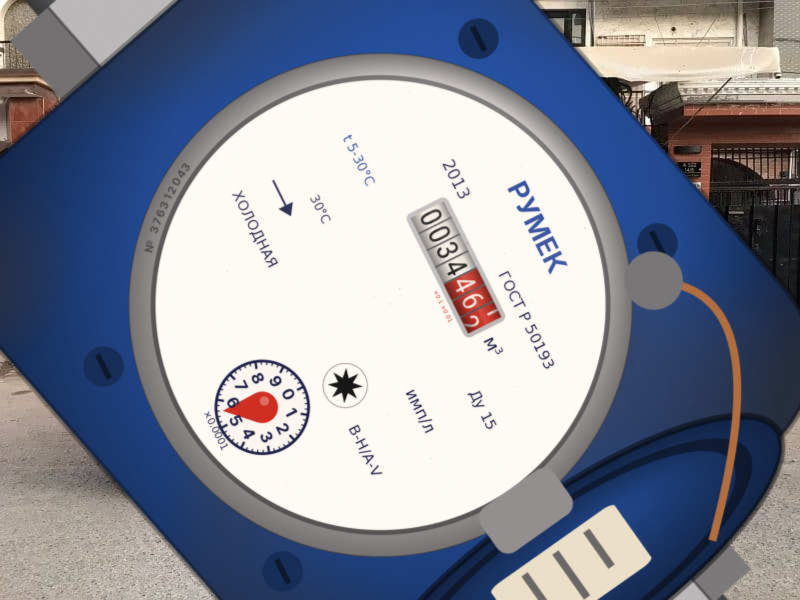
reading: 34.4615 m³
